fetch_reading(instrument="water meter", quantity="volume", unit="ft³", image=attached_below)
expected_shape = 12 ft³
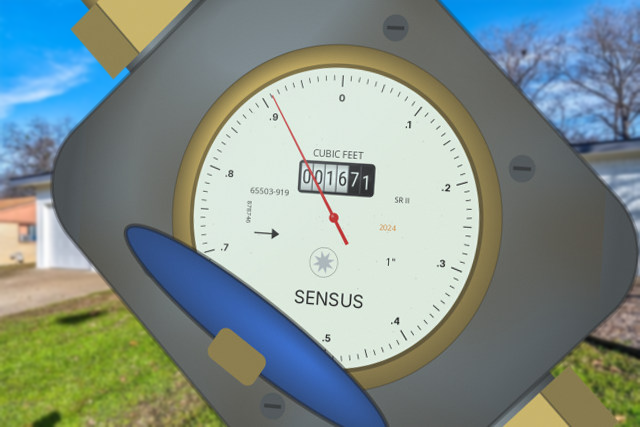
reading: 1670.91 ft³
